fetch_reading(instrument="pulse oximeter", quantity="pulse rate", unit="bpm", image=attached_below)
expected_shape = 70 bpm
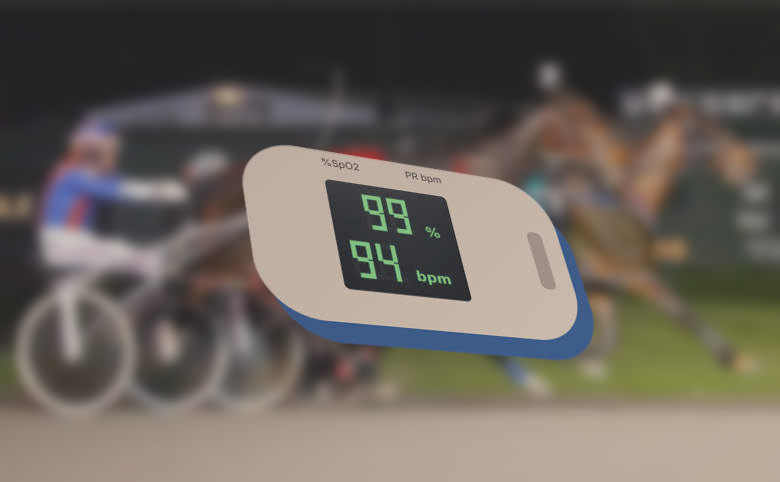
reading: 94 bpm
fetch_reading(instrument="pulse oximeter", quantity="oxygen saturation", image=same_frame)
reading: 99 %
